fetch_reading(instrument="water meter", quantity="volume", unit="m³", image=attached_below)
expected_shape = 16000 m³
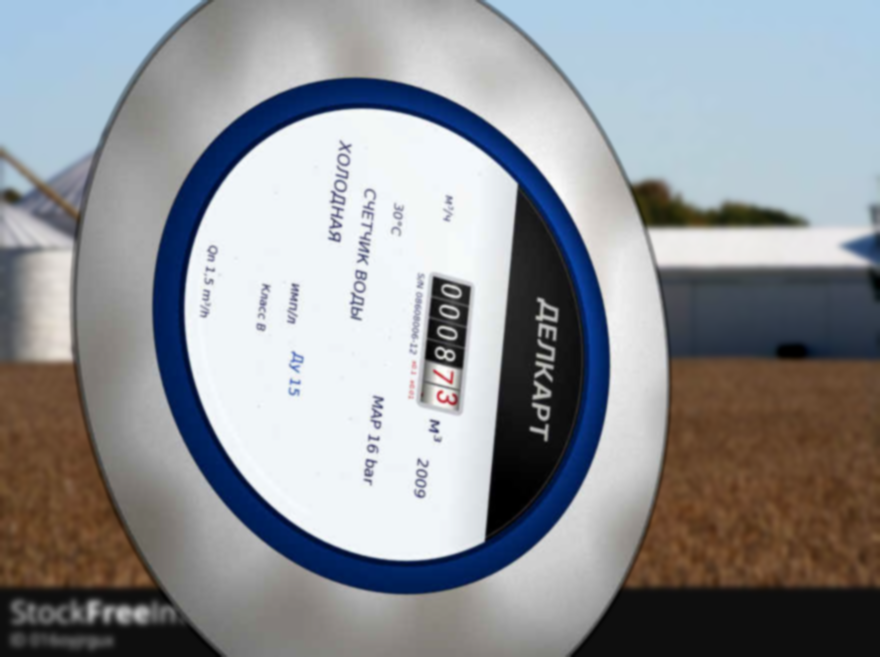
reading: 8.73 m³
